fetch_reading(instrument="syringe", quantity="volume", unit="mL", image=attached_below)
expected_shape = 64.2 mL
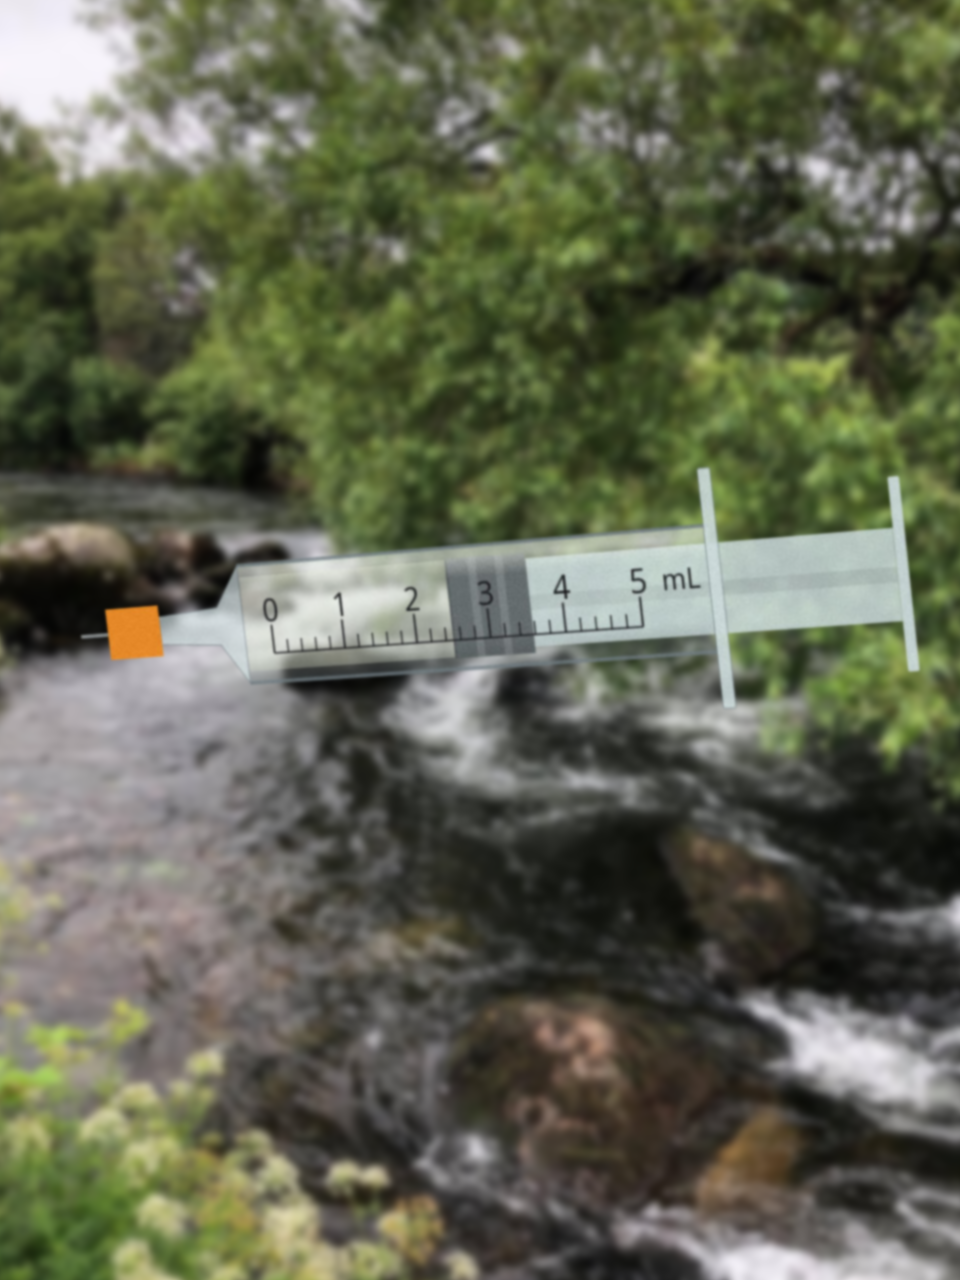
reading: 2.5 mL
